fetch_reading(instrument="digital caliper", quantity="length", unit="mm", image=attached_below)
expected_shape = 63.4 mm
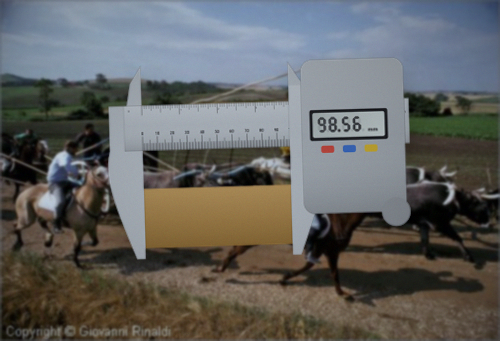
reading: 98.56 mm
